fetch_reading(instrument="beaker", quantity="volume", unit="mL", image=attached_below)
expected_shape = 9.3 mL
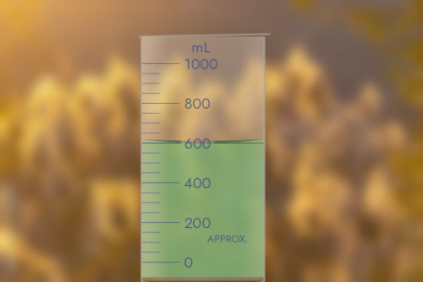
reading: 600 mL
